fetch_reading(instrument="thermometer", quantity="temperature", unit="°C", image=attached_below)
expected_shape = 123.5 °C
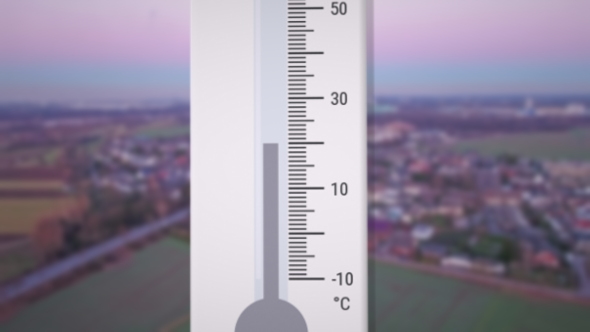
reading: 20 °C
